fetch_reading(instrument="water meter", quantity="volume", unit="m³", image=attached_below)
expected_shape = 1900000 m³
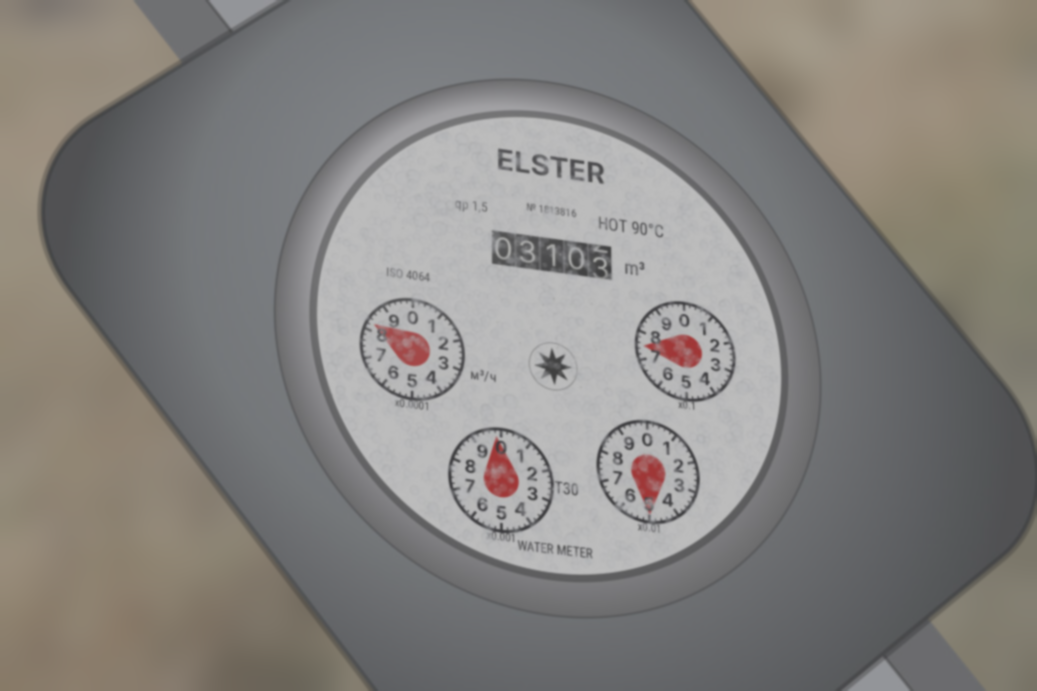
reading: 3102.7498 m³
